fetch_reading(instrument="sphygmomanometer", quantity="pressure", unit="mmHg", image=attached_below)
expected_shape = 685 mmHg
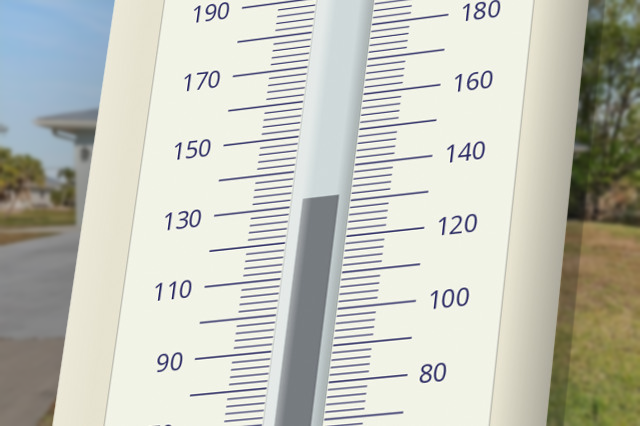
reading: 132 mmHg
